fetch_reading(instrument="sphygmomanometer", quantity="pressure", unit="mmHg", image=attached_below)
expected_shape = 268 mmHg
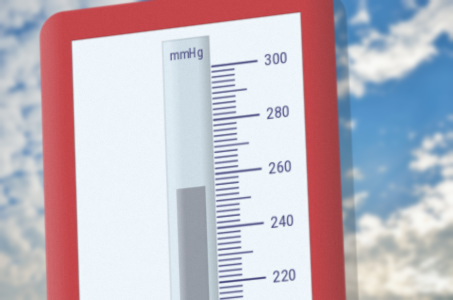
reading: 256 mmHg
